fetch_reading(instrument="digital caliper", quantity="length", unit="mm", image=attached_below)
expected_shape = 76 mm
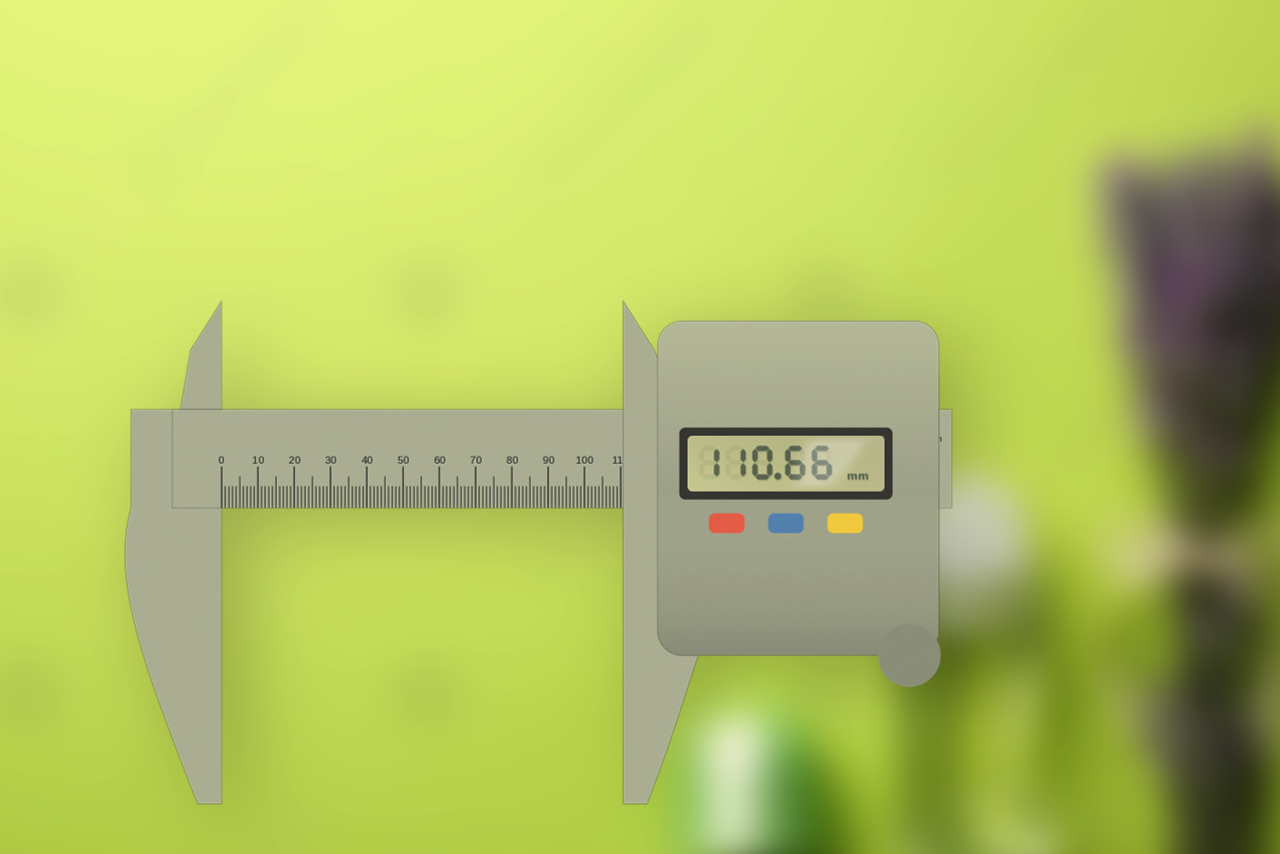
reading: 110.66 mm
